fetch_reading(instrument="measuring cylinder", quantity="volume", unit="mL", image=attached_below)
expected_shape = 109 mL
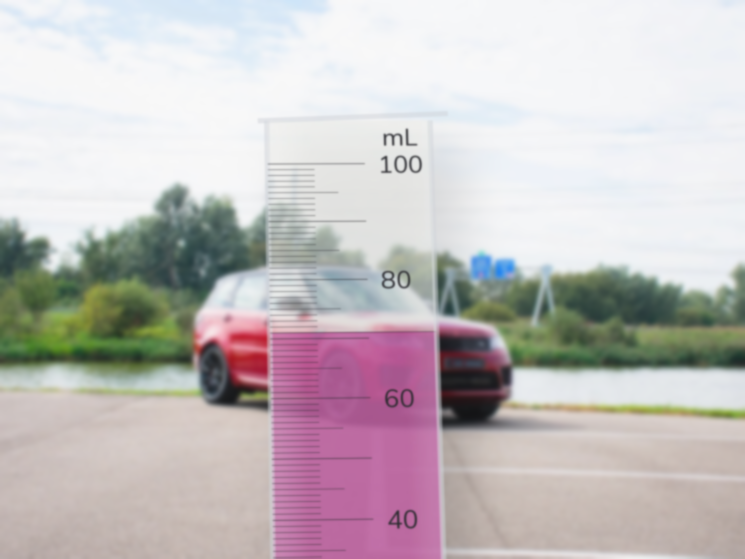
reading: 71 mL
